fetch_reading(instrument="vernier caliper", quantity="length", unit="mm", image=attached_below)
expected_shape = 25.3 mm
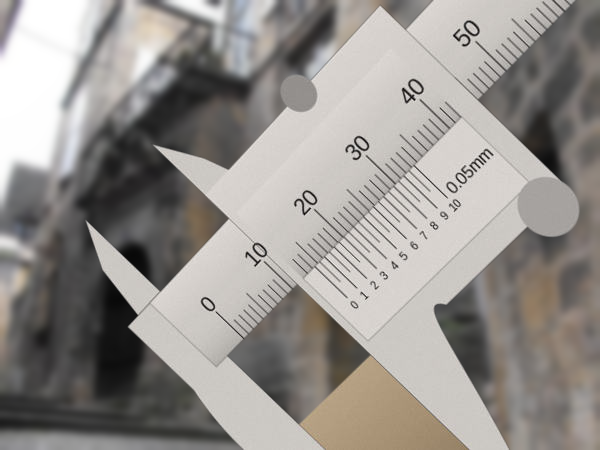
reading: 14.4 mm
